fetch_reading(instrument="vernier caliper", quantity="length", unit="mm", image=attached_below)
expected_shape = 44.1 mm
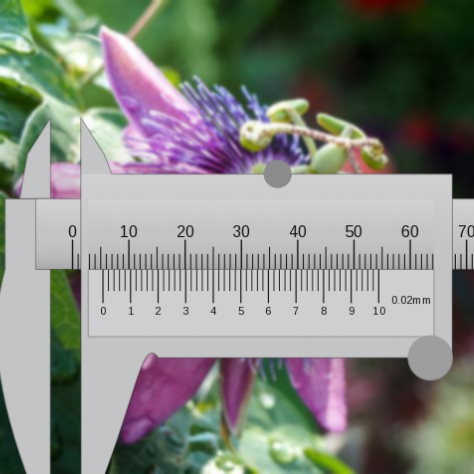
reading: 5.4 mm
